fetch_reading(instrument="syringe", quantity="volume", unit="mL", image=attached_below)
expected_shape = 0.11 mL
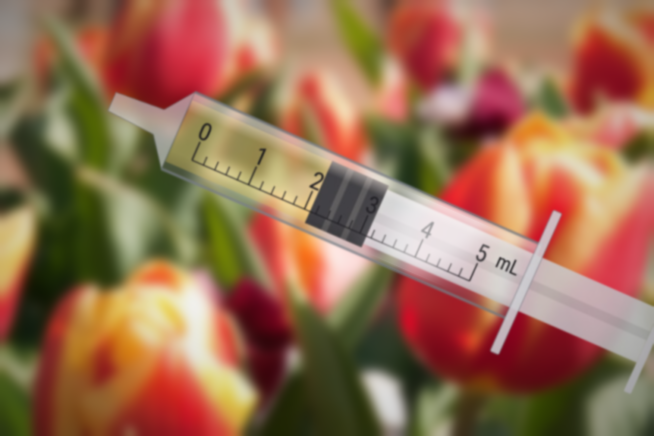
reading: 2.1 mL
